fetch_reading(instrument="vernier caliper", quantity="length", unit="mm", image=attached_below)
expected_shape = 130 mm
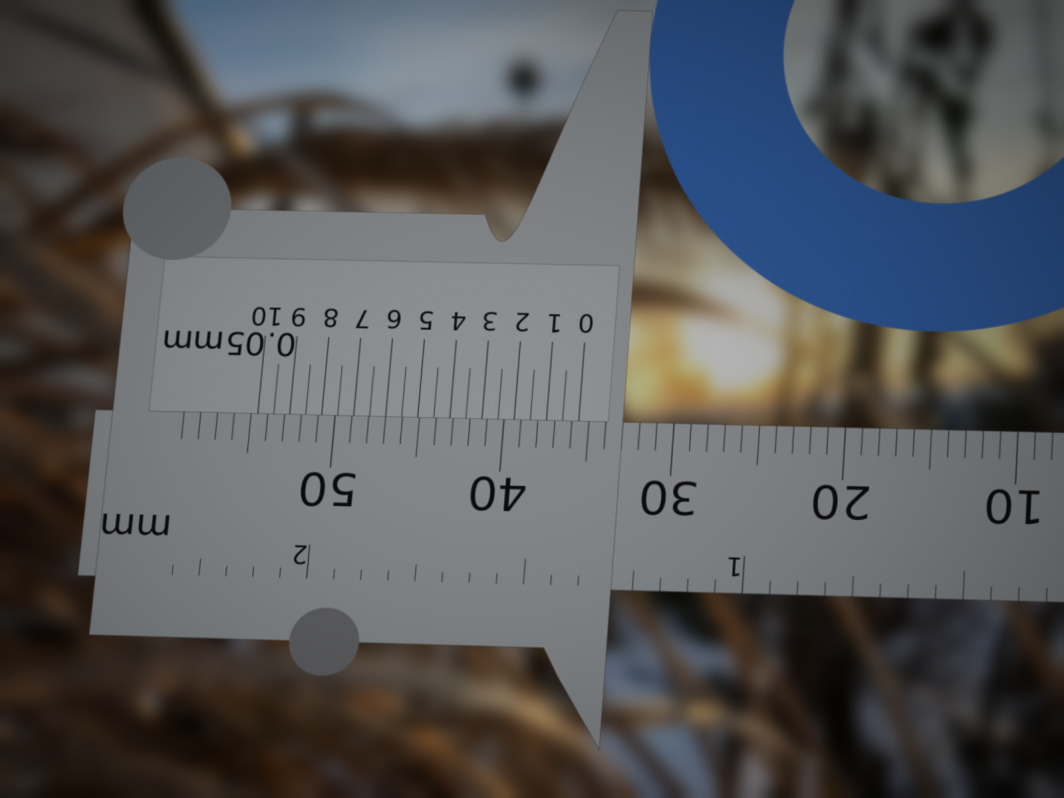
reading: 35.6 mm
